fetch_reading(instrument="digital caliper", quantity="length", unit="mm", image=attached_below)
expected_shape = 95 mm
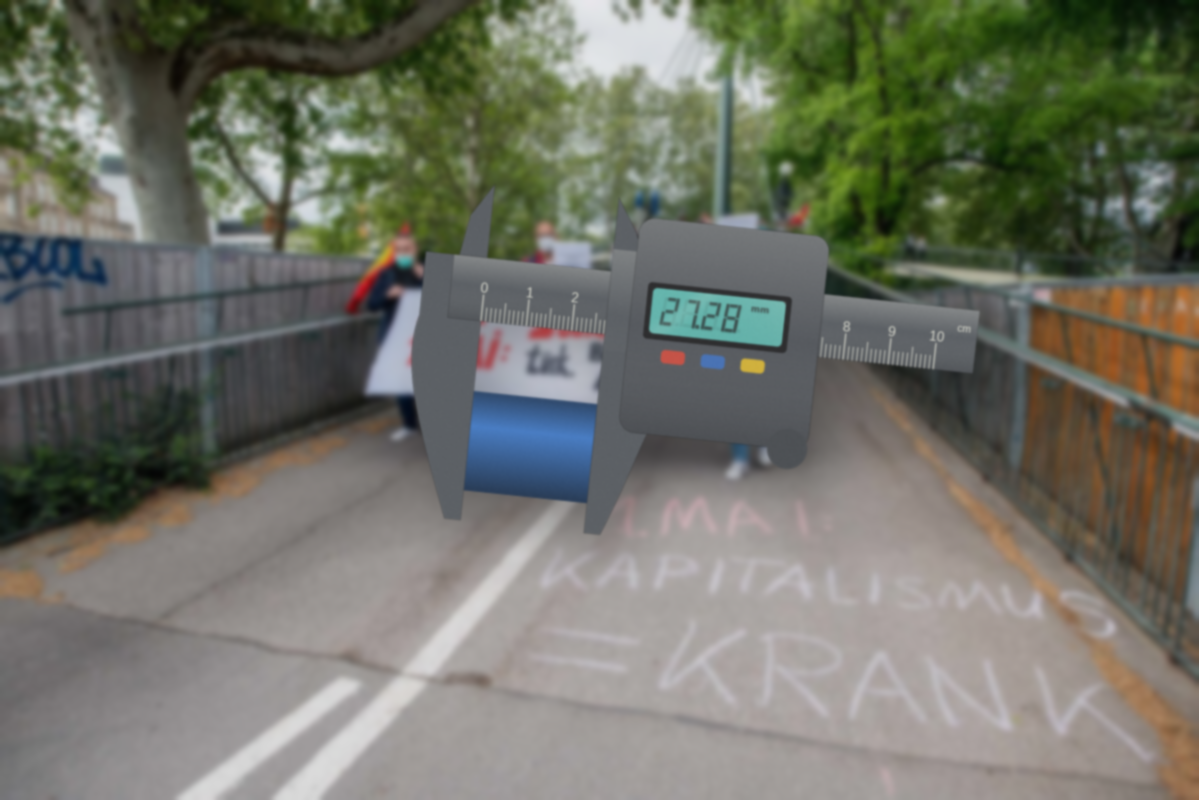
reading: 27.28 mm
